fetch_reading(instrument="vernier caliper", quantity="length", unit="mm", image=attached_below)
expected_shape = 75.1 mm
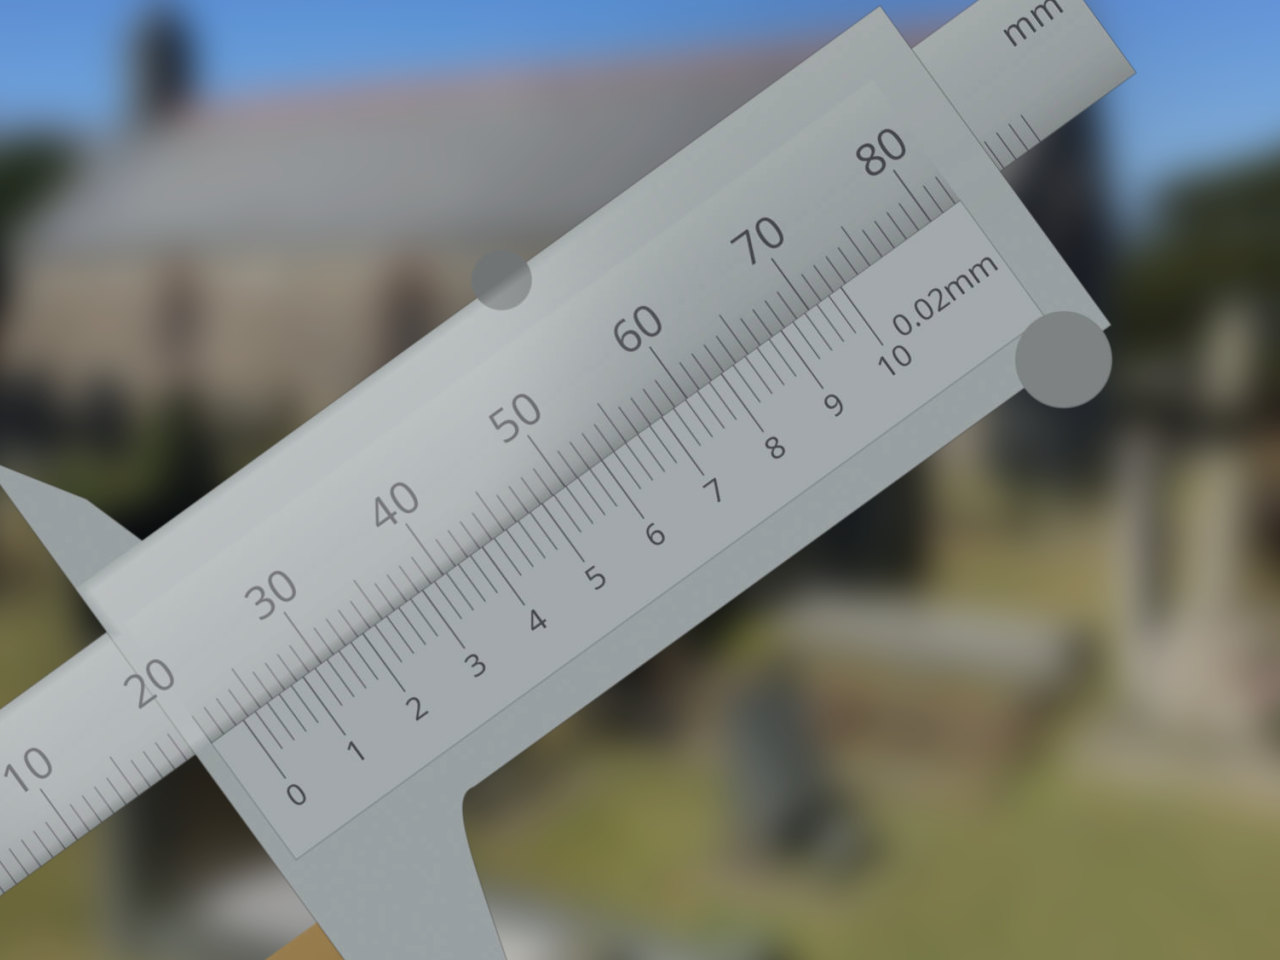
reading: 23.6 mm
